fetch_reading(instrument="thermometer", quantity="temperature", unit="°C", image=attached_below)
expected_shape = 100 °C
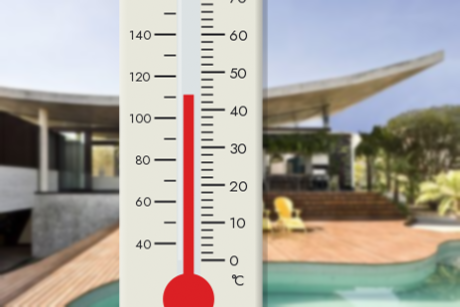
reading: 44 °C
